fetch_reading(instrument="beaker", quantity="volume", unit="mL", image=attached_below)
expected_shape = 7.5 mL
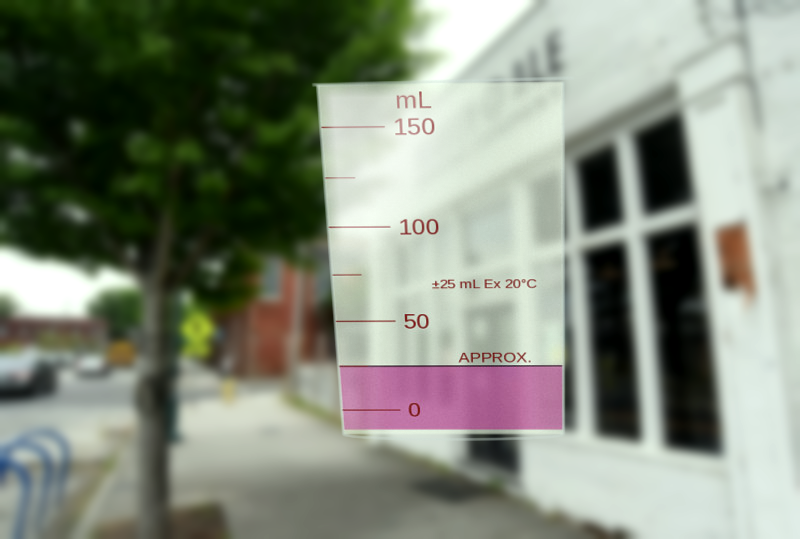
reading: 25 mL
